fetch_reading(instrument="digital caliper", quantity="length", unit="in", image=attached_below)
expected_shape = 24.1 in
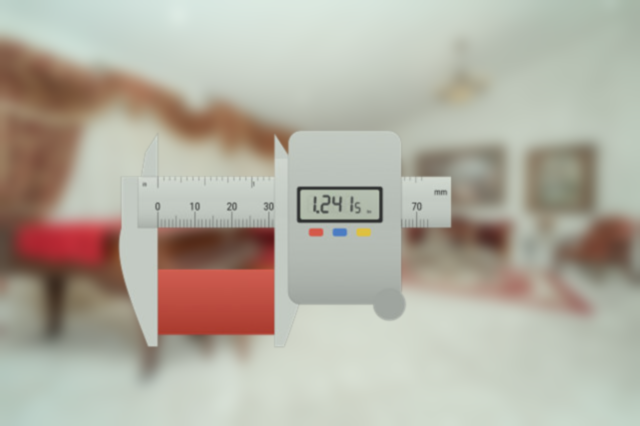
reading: 1.2415 in
